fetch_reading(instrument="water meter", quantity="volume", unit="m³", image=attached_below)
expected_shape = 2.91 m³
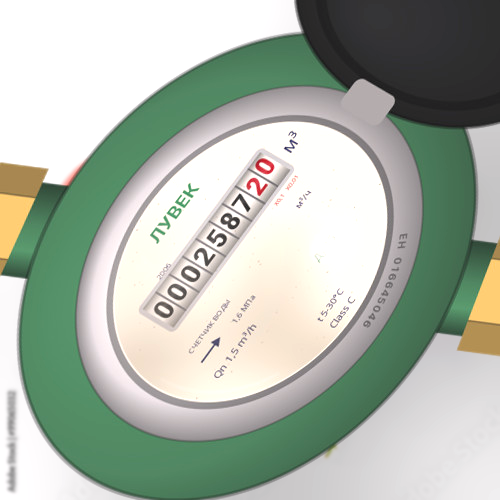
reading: 2587.20 m³
